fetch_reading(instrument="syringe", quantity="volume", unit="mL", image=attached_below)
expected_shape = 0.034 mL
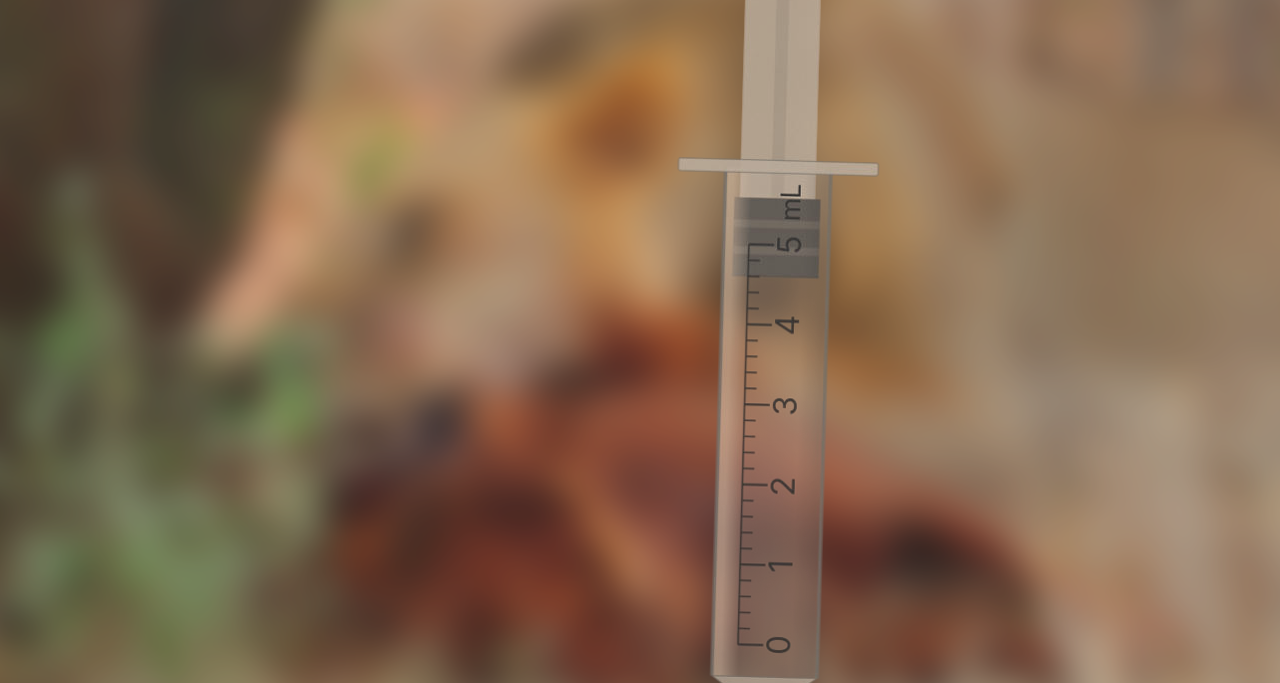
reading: 4.6 mL
